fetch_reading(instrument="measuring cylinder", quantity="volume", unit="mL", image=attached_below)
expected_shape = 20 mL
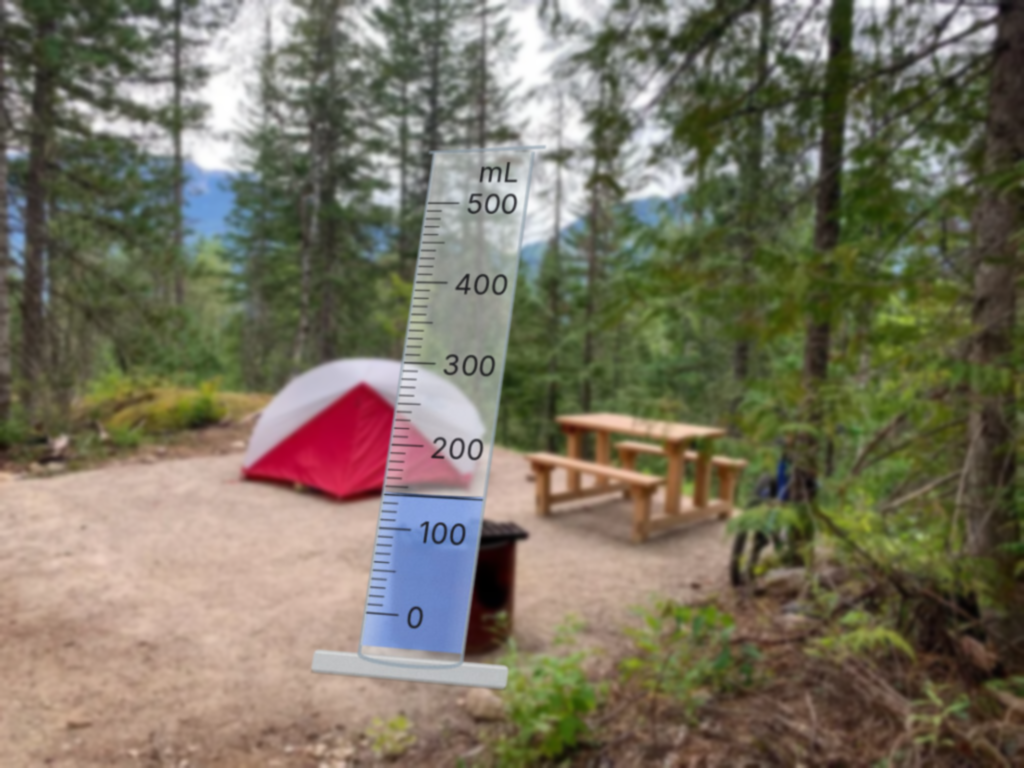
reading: 140 mL
